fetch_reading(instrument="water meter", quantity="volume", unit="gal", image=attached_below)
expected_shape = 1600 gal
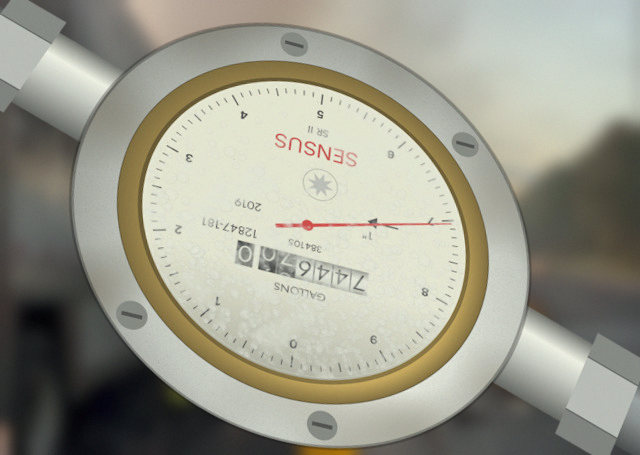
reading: 7446697.0 gal
